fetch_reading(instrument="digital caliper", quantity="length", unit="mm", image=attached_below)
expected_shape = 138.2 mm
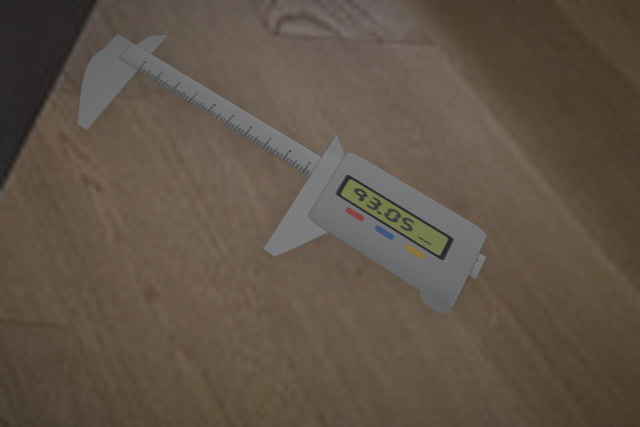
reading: 93.05 mm
